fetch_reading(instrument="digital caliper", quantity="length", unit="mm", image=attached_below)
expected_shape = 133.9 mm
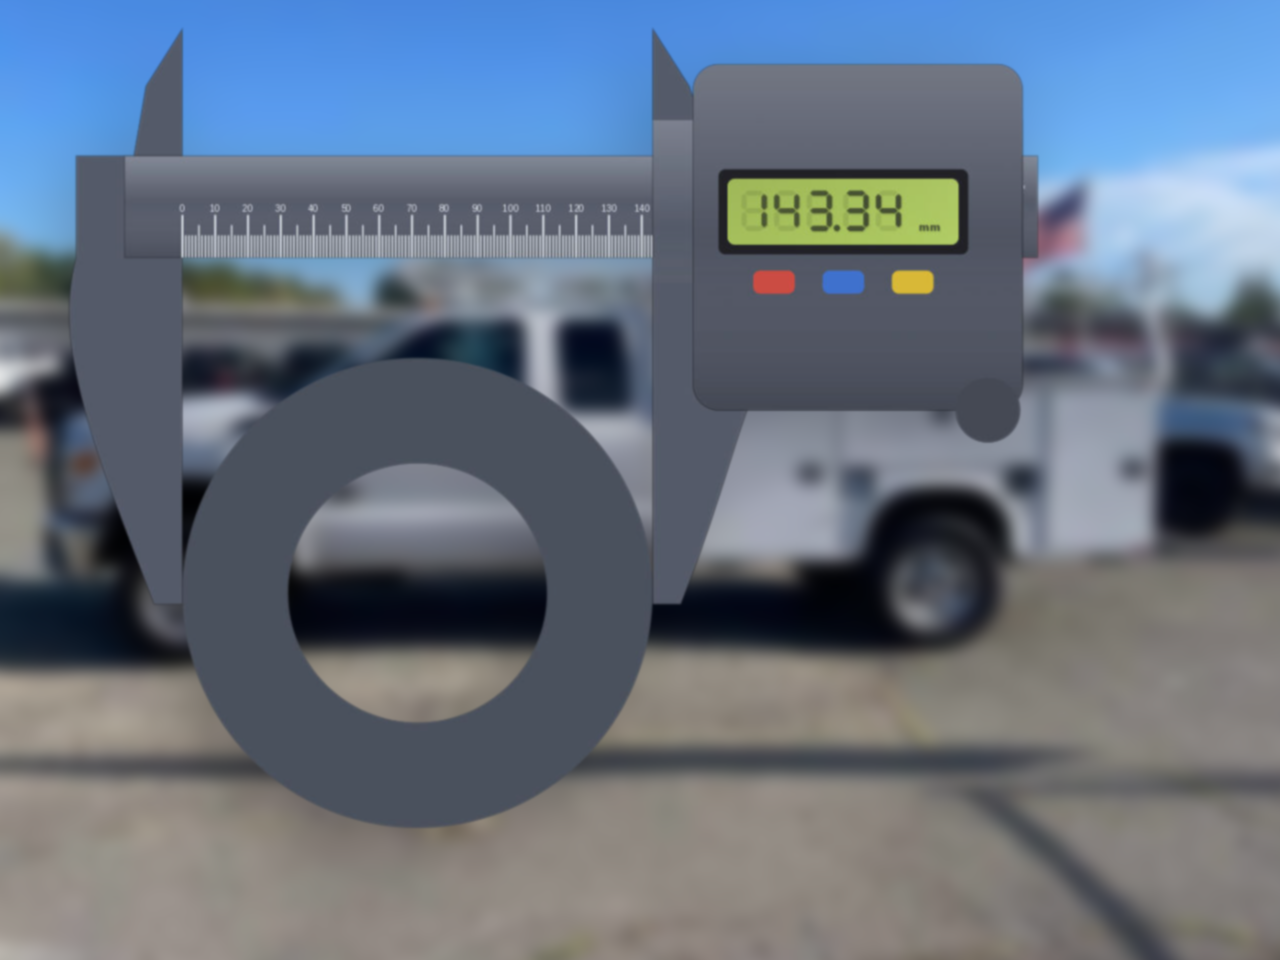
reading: 143.34 mm
